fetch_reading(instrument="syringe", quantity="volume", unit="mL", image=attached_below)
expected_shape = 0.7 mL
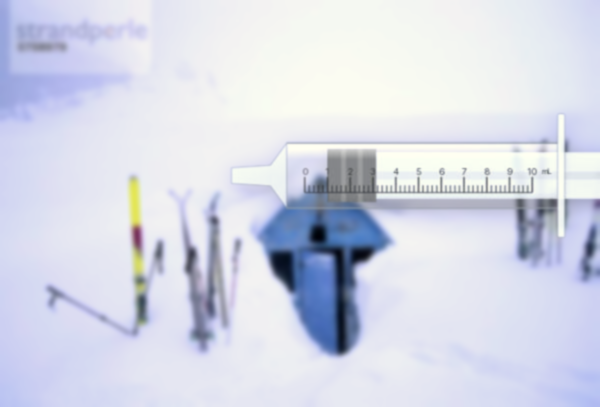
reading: 1 mL
